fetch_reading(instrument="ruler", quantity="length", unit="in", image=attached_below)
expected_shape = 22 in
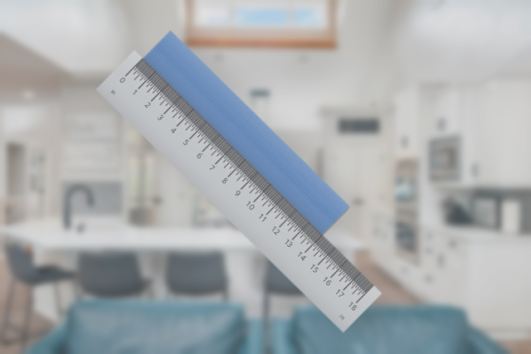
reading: 14 in
